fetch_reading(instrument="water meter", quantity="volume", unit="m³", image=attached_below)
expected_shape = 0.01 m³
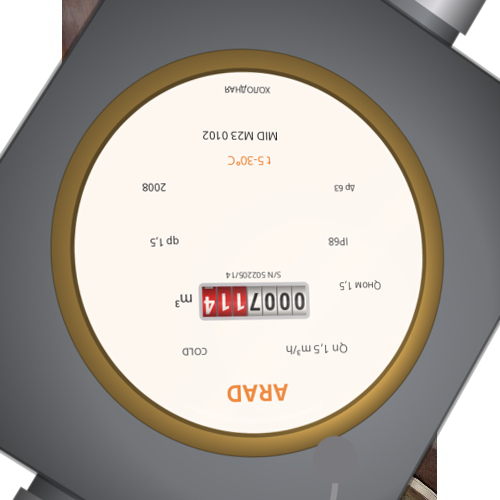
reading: 7.114 m³
